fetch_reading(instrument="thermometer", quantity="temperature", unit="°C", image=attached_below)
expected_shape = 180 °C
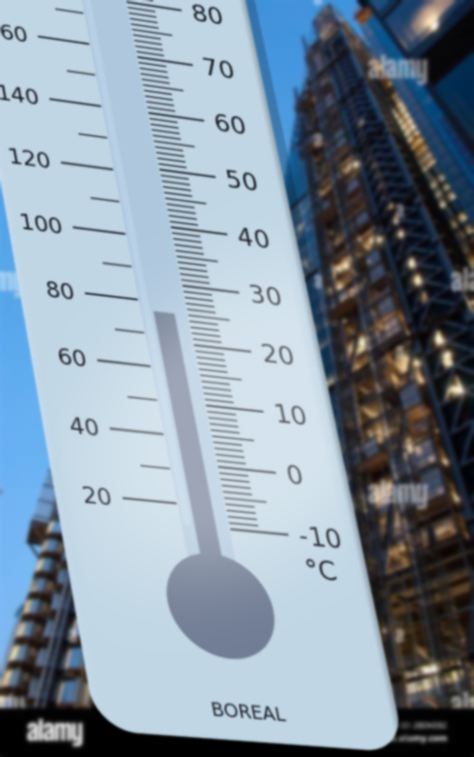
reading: 25 °C
